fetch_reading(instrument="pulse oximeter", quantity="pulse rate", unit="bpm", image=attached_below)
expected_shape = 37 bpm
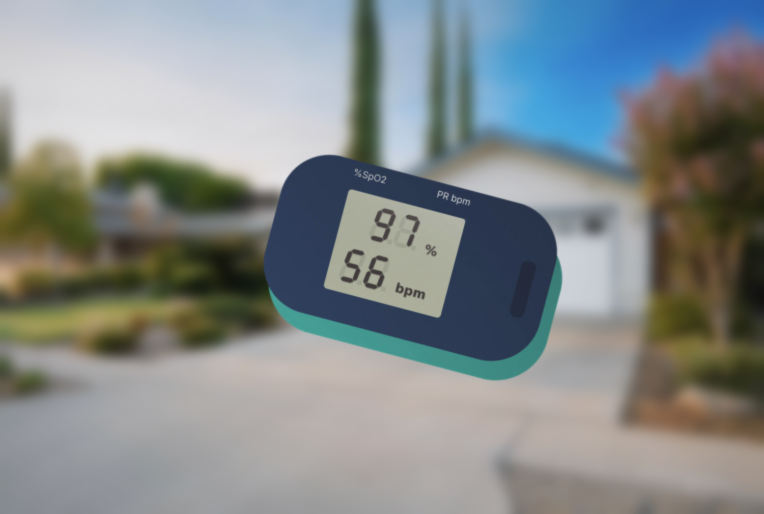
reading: 56 bpm
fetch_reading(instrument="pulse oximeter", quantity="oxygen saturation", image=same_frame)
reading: 97 %
